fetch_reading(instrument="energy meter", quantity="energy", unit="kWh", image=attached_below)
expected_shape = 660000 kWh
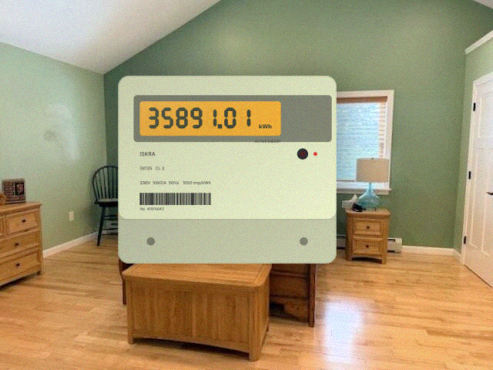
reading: 35891.01 kWh
